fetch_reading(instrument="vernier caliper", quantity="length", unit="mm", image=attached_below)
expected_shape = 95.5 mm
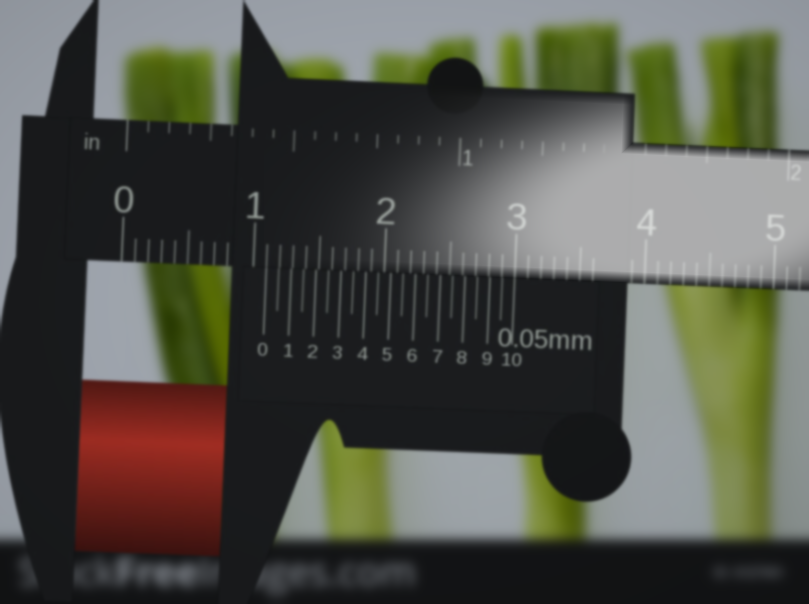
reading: 11.0 mm
